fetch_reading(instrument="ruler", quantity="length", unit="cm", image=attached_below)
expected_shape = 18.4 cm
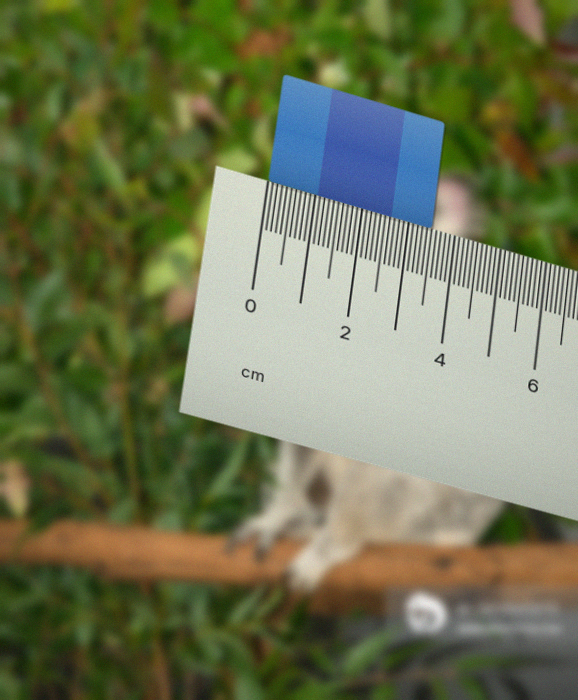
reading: 3.5 cm
